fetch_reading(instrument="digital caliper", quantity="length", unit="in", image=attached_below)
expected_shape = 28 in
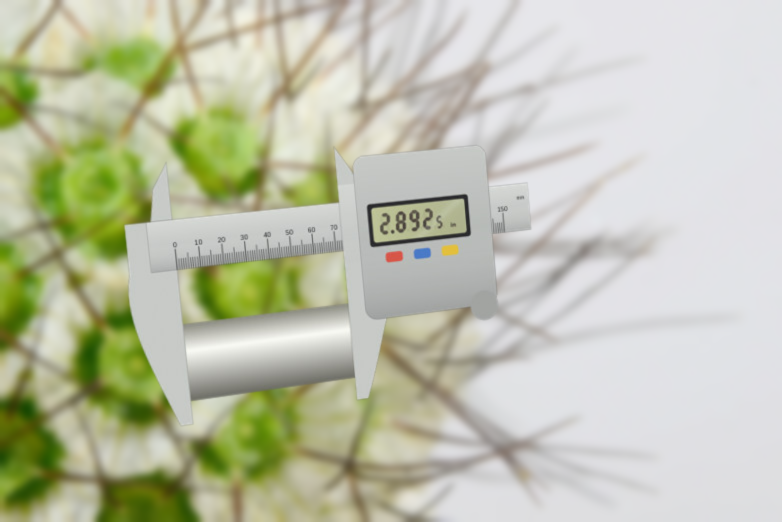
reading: 2.8925 in
